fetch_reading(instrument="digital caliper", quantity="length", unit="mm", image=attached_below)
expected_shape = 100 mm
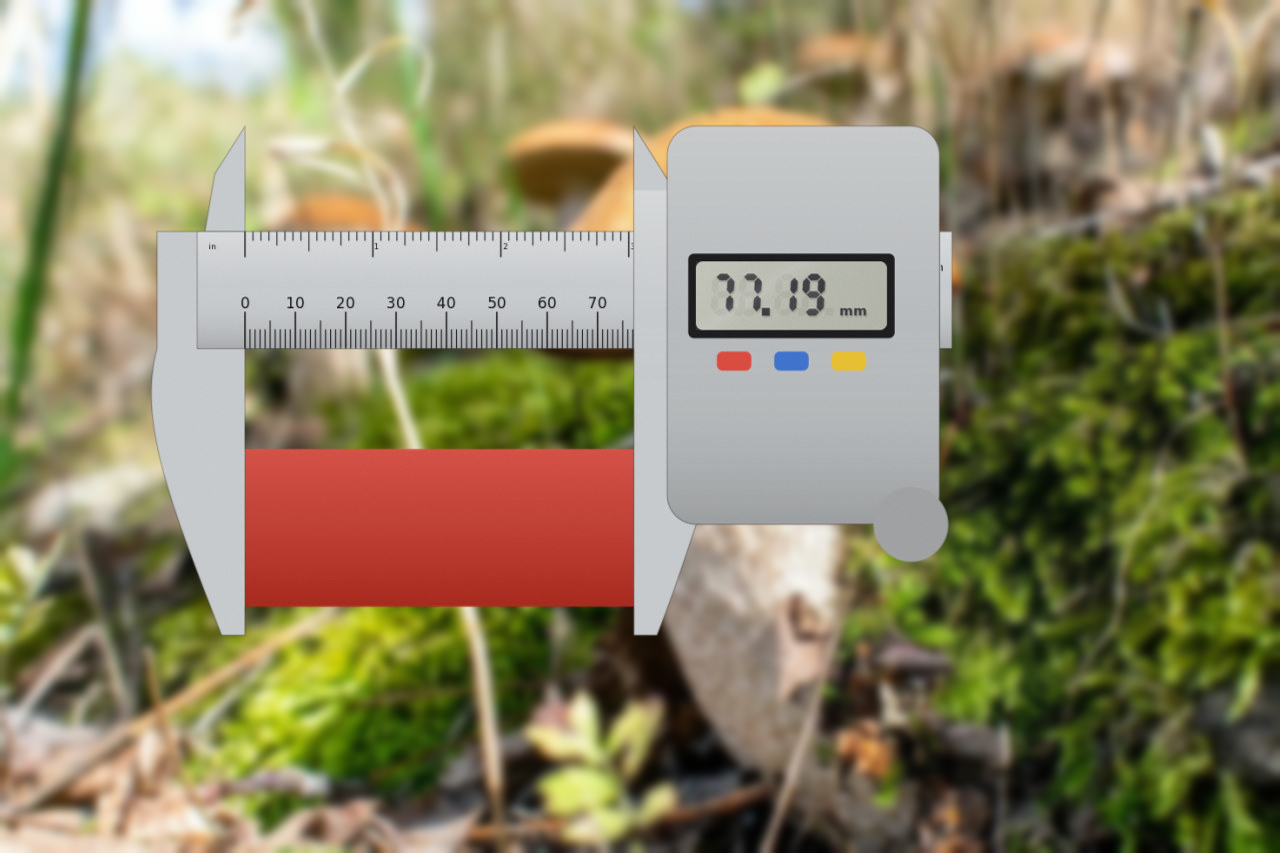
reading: 77.19 mm
